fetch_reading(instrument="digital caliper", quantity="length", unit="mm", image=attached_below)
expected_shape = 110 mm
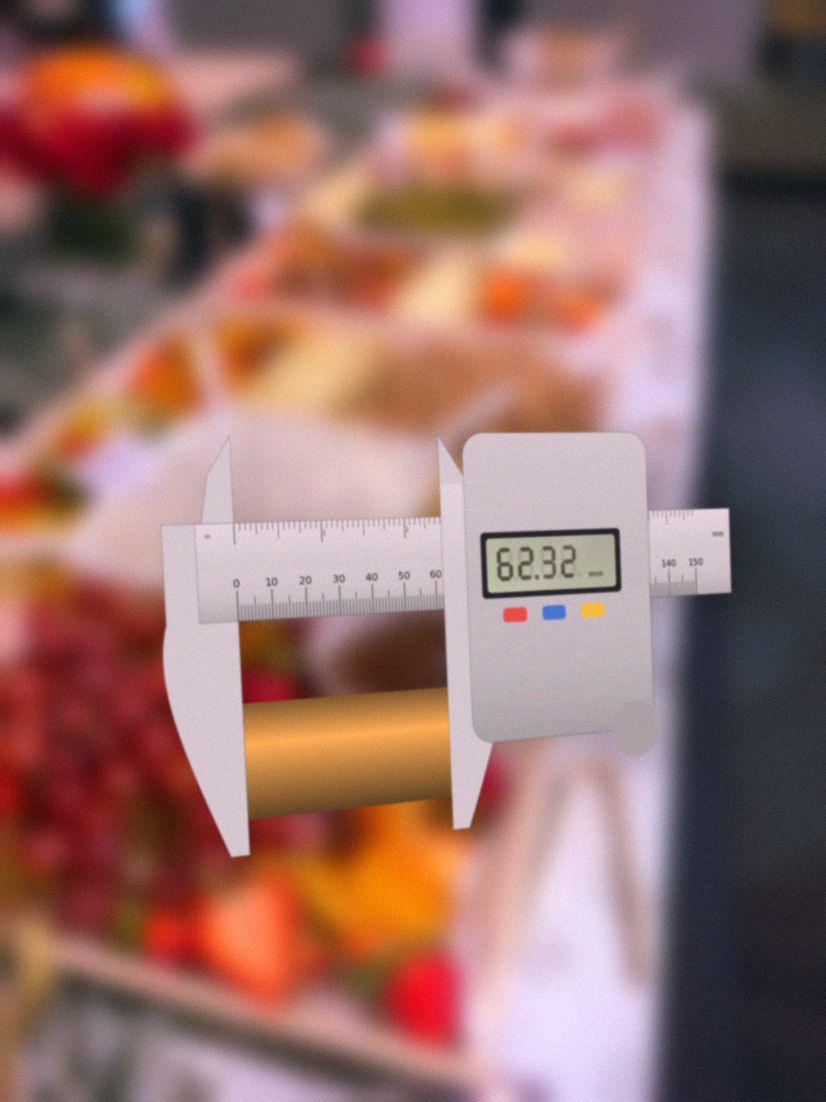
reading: 62.32 mm
